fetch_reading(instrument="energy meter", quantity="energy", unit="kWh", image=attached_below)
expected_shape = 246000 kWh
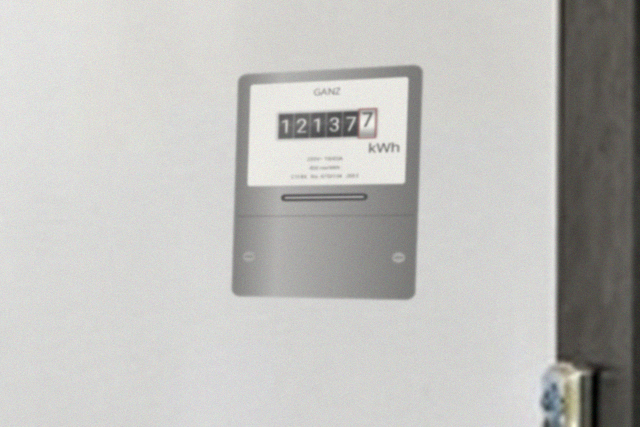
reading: 12137.7 kWh
